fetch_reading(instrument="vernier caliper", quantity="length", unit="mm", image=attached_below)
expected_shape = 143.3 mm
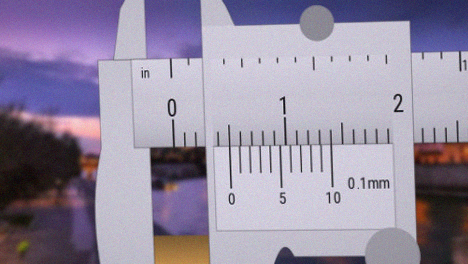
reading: 5.0 mm
